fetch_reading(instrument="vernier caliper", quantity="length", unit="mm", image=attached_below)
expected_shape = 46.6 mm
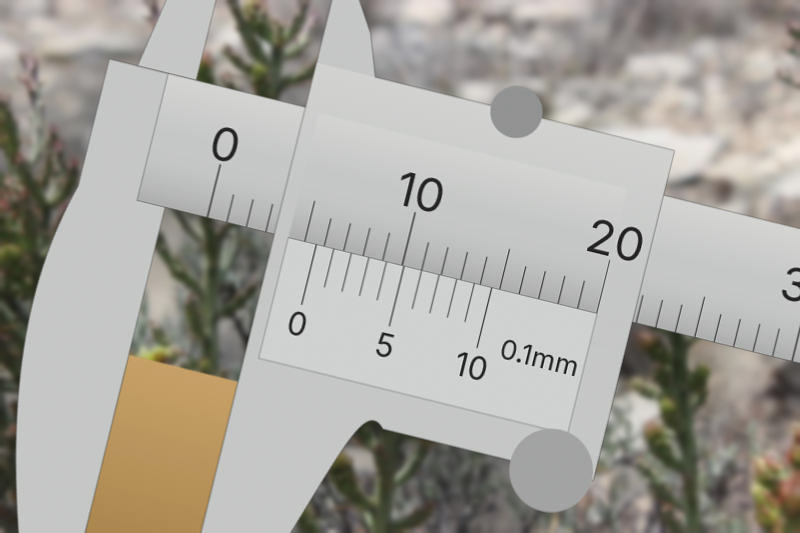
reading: 5.6 mm
